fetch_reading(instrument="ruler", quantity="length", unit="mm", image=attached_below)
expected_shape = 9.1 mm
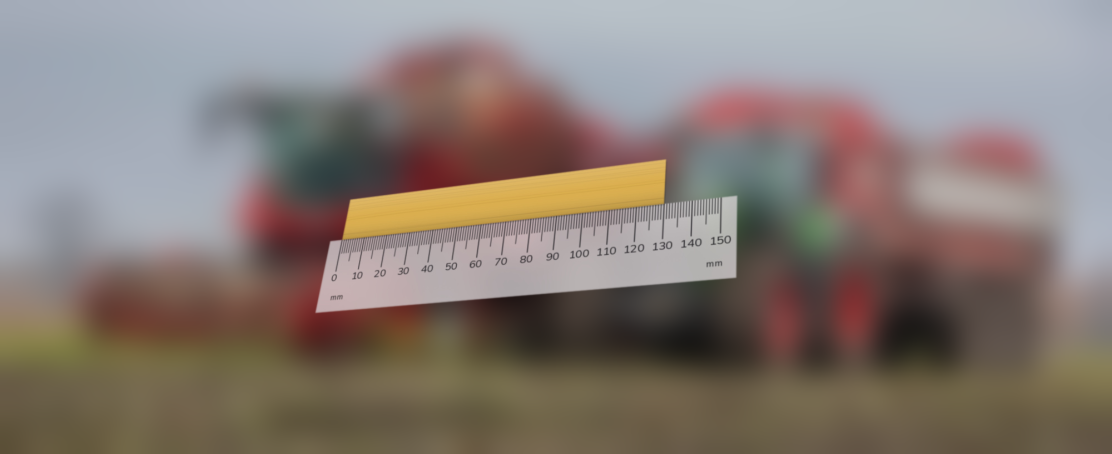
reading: 130 mm
